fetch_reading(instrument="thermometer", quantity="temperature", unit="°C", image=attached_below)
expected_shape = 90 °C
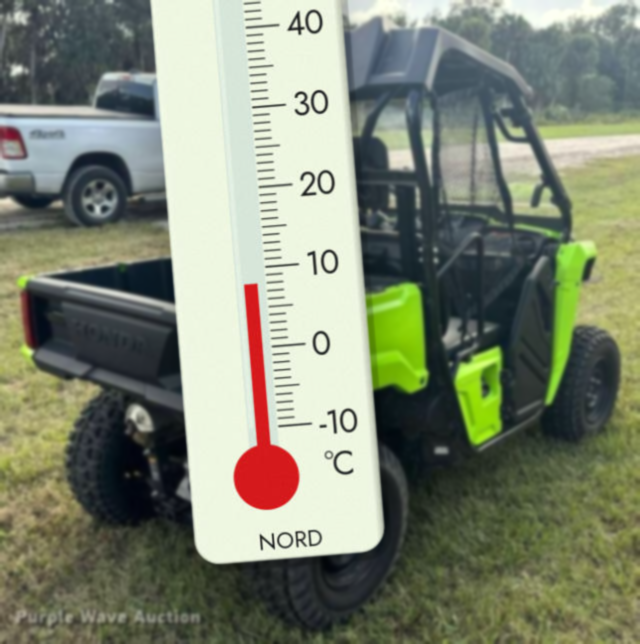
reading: 8 °C
